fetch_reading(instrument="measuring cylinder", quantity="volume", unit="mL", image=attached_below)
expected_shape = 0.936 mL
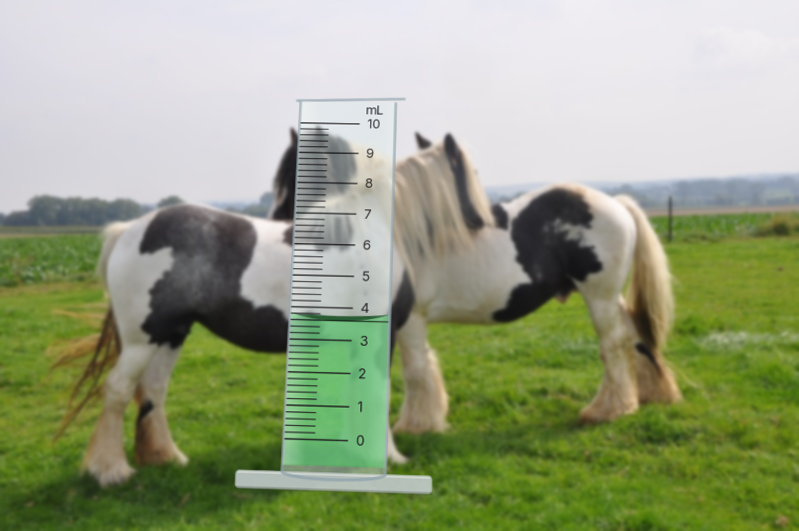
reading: 3.6 mL
